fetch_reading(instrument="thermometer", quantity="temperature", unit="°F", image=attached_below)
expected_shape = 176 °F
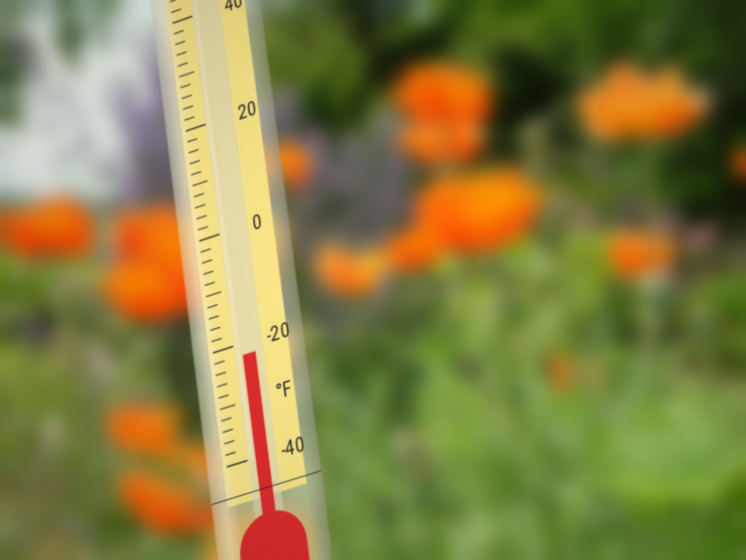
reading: -22 °F
